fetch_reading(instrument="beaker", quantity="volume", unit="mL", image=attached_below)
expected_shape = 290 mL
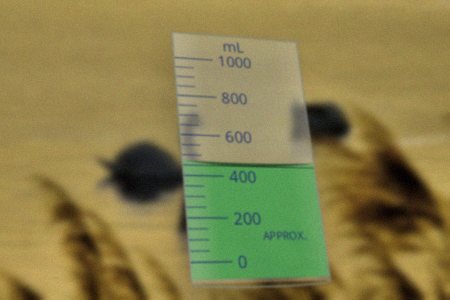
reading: 450 mL
